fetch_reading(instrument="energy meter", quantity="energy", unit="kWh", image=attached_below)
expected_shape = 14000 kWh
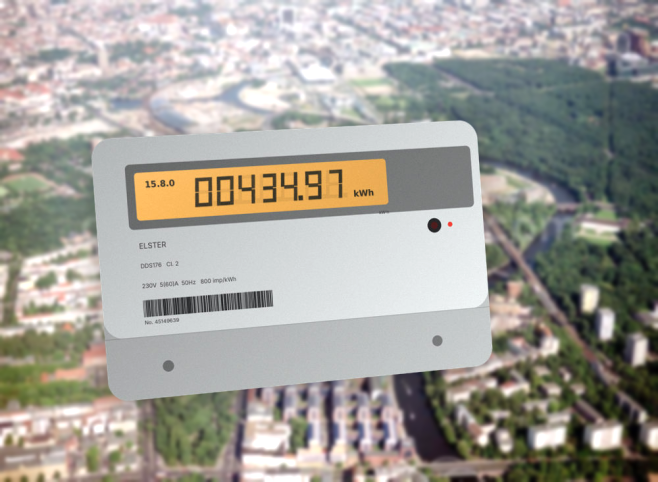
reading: 434.97 kWh
